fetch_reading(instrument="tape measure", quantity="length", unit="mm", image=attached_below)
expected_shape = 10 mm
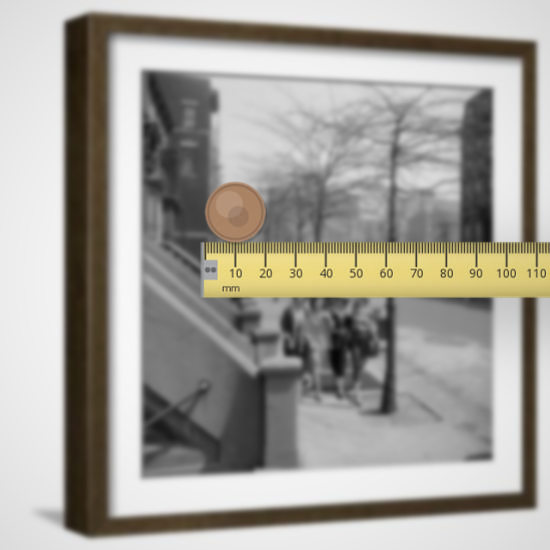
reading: 20 mm
